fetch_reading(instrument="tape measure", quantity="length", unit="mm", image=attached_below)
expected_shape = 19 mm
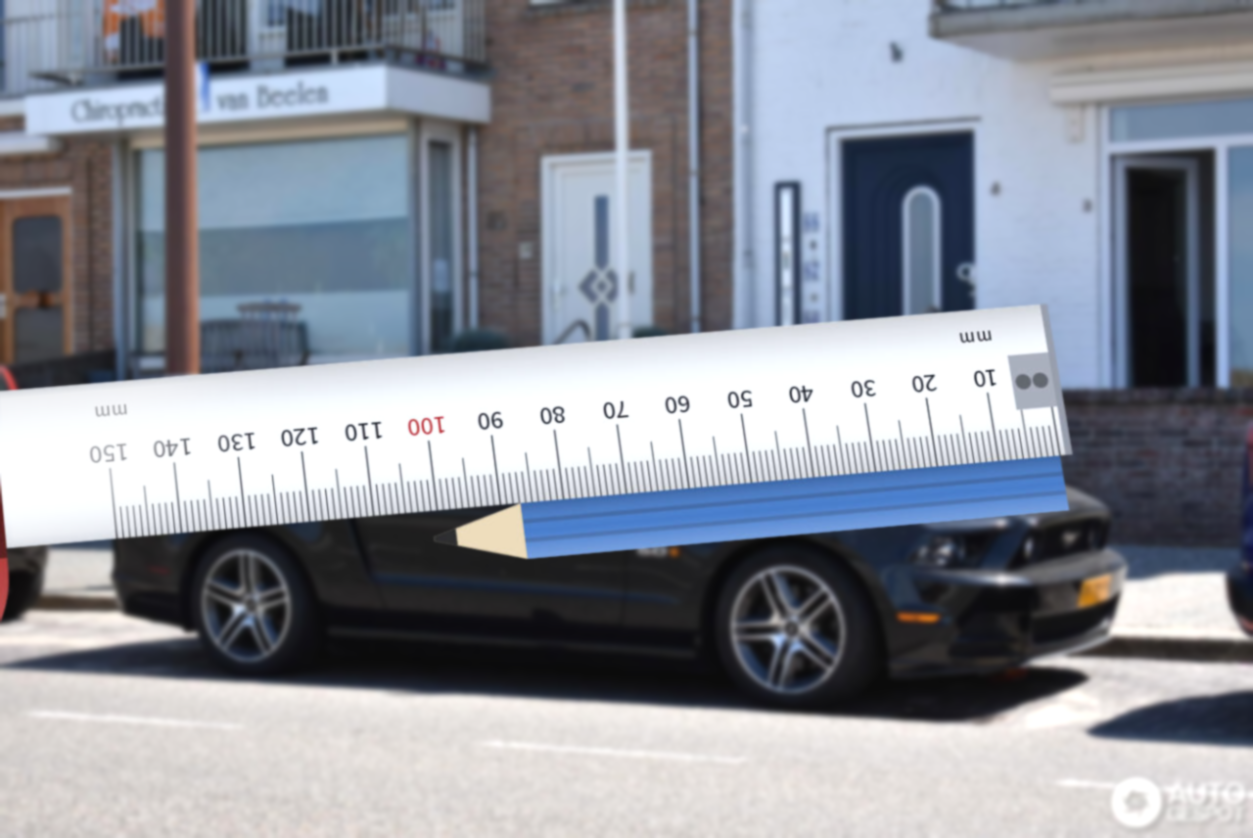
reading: 101 mm
